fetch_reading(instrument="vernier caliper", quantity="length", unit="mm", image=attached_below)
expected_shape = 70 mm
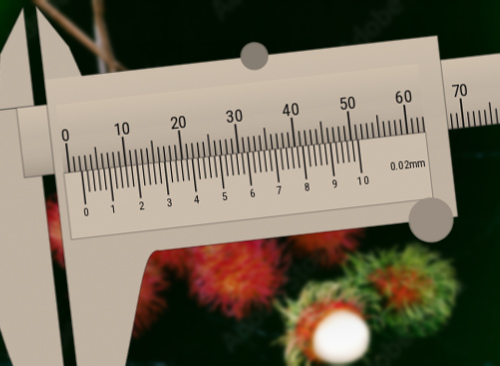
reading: 2.2 mm
